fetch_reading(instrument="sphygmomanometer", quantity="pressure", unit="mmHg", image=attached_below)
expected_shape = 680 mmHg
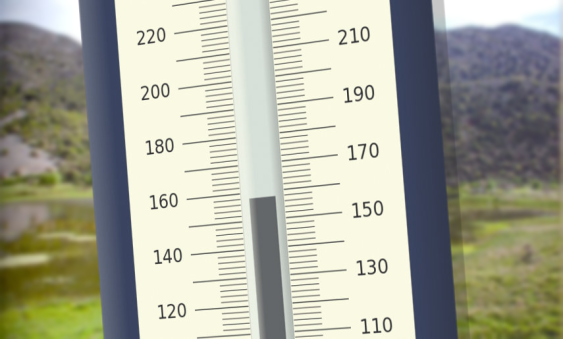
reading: 158 mmHg
